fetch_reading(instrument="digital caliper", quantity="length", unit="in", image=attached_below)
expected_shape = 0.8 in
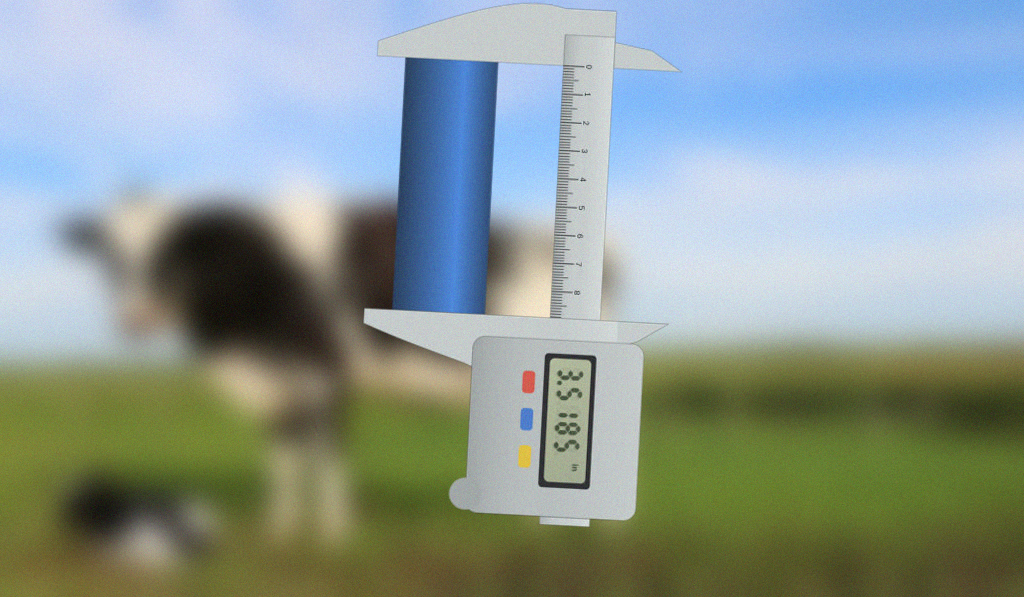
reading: 3.5185 in
